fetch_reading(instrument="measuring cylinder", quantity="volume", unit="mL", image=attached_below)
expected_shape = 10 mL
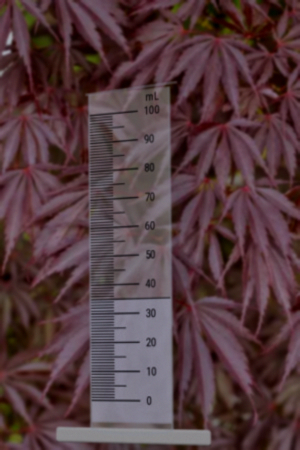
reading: 35 mL
